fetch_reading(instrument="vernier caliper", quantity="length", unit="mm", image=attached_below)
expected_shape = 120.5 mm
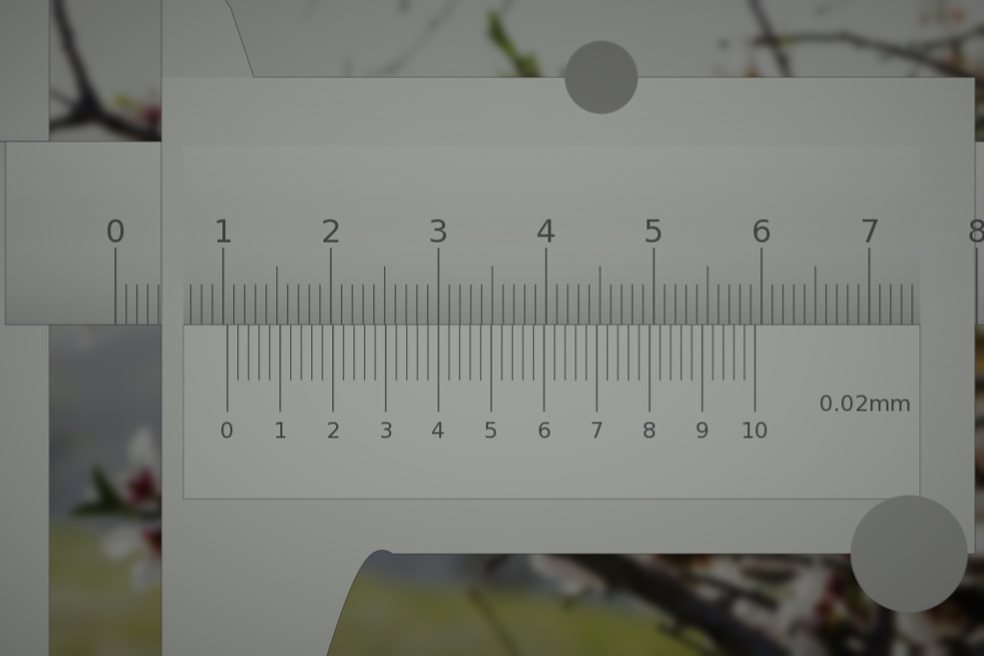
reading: 10.4 mm
